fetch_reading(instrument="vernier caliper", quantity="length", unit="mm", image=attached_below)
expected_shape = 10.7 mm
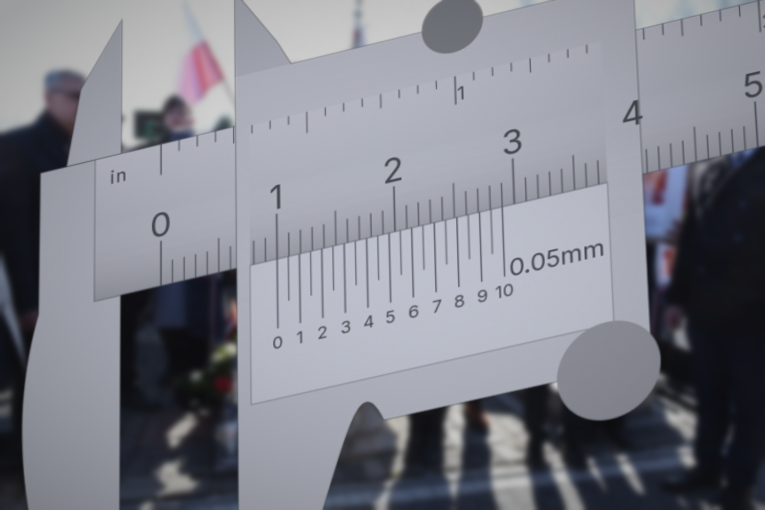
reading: 10.0 mm
